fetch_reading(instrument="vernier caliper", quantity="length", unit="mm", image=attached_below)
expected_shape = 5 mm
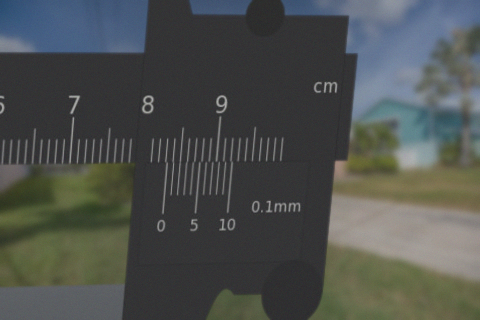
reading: 83.2 mm
